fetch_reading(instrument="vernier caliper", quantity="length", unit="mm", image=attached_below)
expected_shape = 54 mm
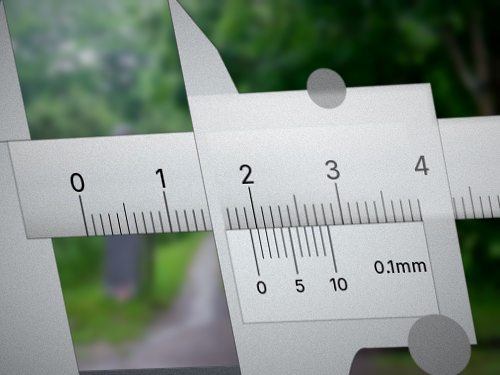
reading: 19.2 mm
